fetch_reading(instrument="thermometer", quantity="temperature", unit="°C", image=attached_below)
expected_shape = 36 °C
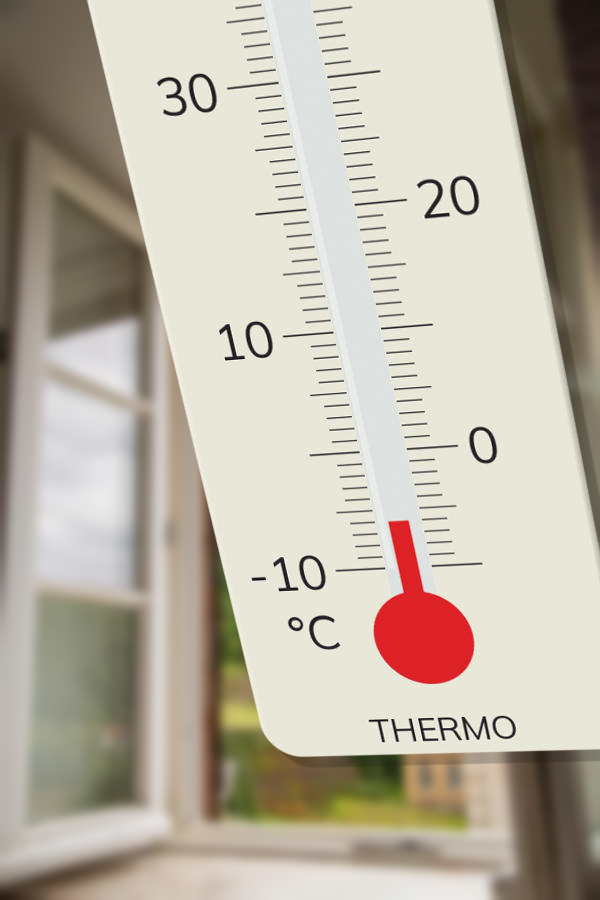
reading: -6 °C
